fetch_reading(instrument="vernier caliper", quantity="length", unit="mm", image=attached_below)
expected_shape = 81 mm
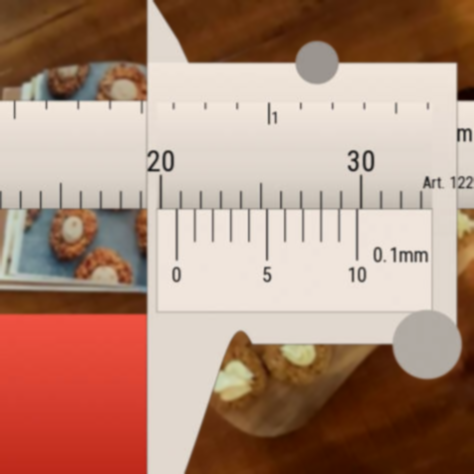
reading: 20.8 mm
